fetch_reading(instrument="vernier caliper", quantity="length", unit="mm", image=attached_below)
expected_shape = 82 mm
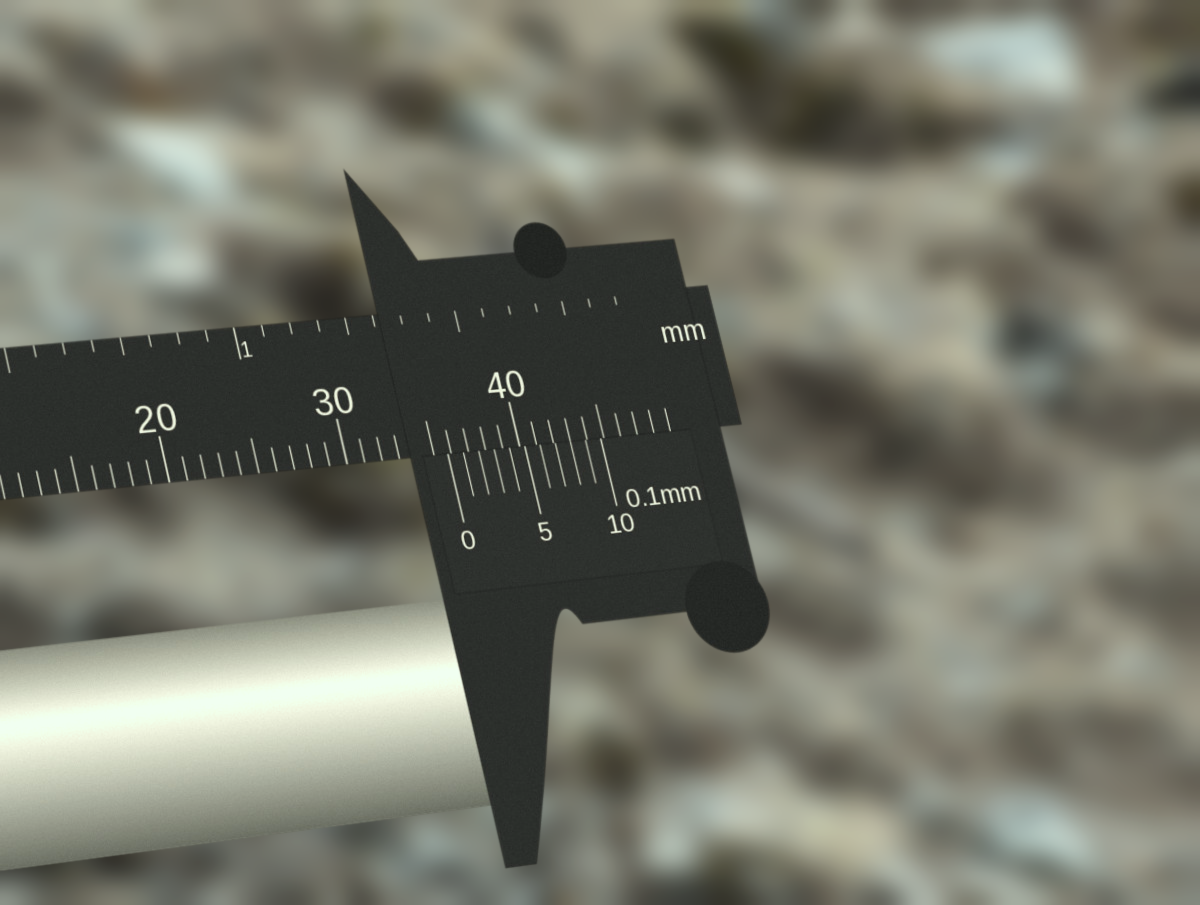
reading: 35.8 mm
